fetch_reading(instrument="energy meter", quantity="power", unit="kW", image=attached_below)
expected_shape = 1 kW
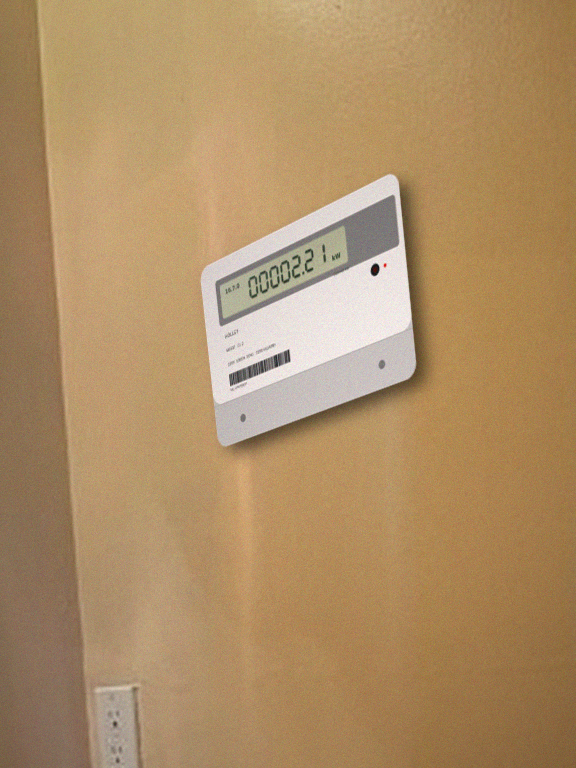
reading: 2.21 kW
